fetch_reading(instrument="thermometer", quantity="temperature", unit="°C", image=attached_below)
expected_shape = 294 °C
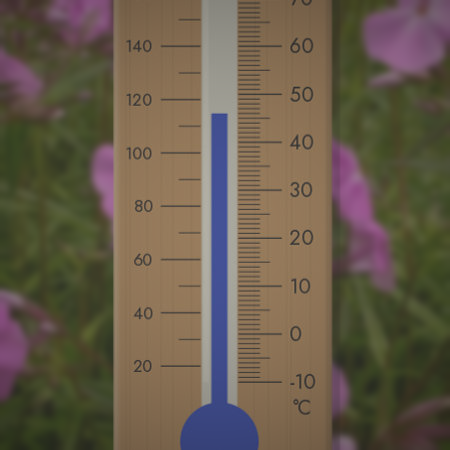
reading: 46 °C
